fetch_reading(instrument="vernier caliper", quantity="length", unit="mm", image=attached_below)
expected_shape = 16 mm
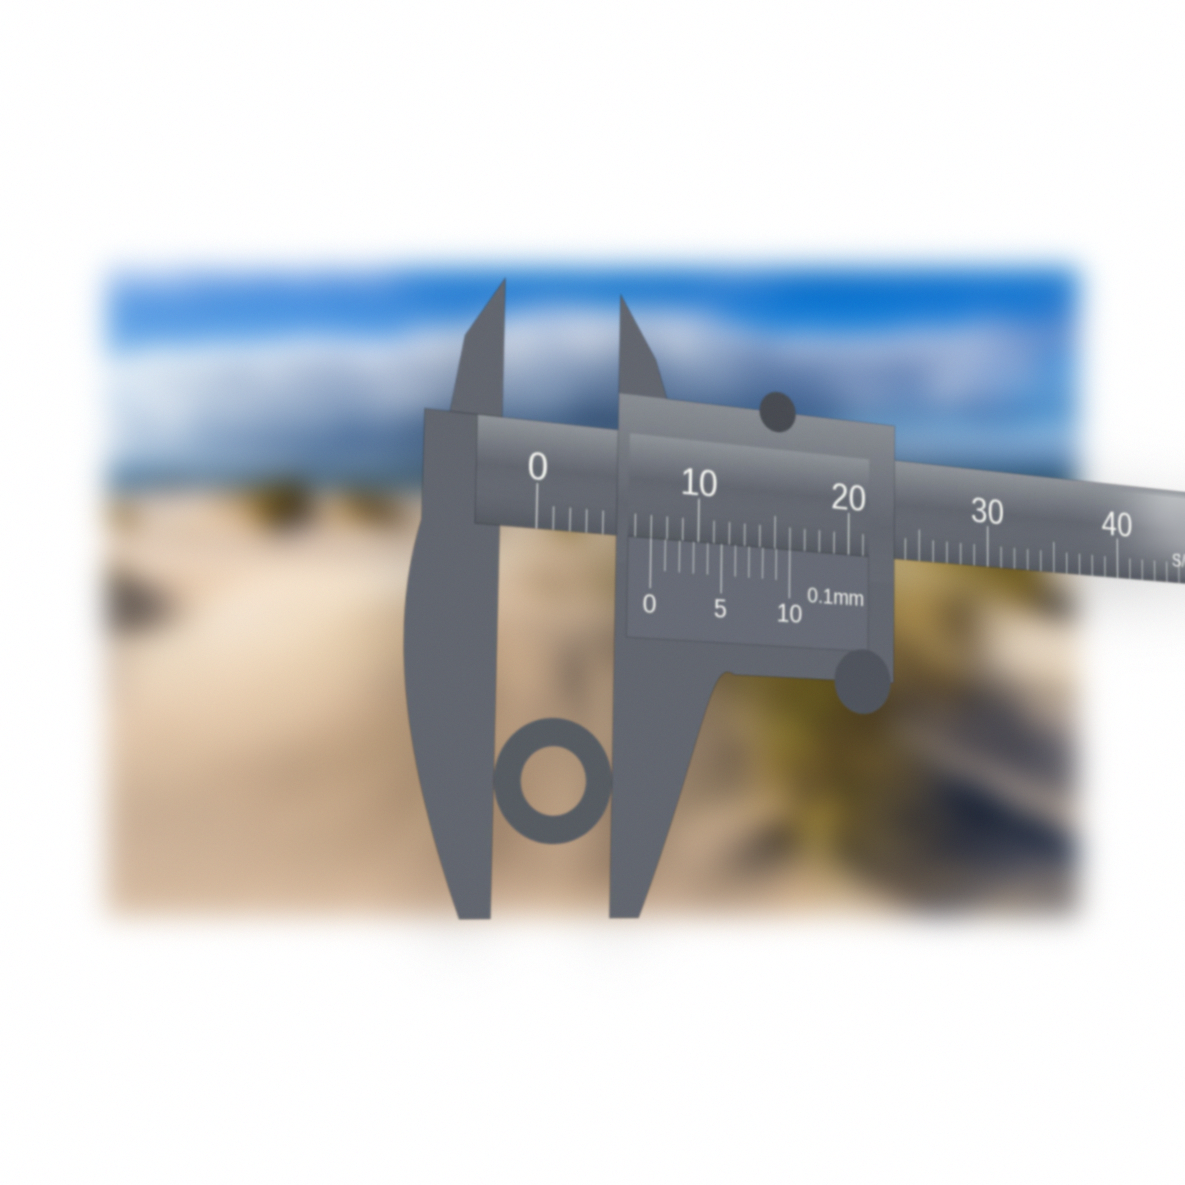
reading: 7.0 mm
